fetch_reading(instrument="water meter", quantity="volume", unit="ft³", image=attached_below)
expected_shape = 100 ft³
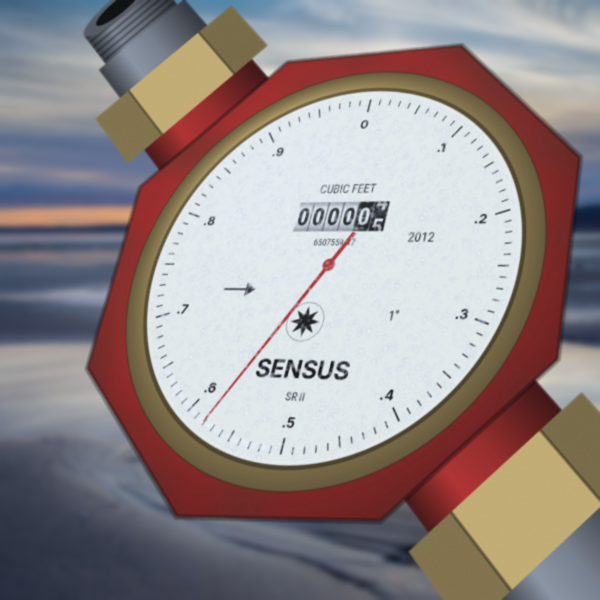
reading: 4.58 ft³
